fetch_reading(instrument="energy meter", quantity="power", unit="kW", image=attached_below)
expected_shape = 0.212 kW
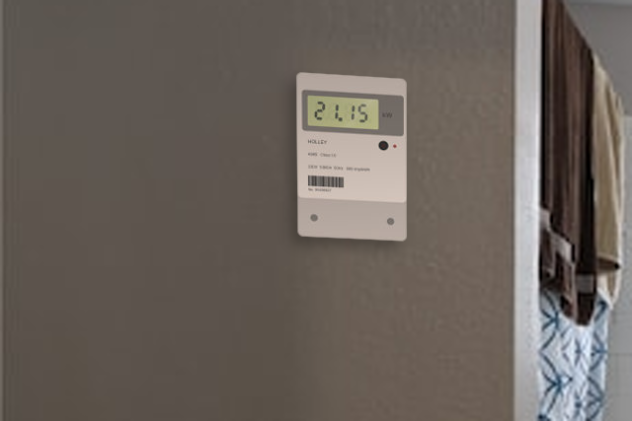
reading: 21.15 kW
